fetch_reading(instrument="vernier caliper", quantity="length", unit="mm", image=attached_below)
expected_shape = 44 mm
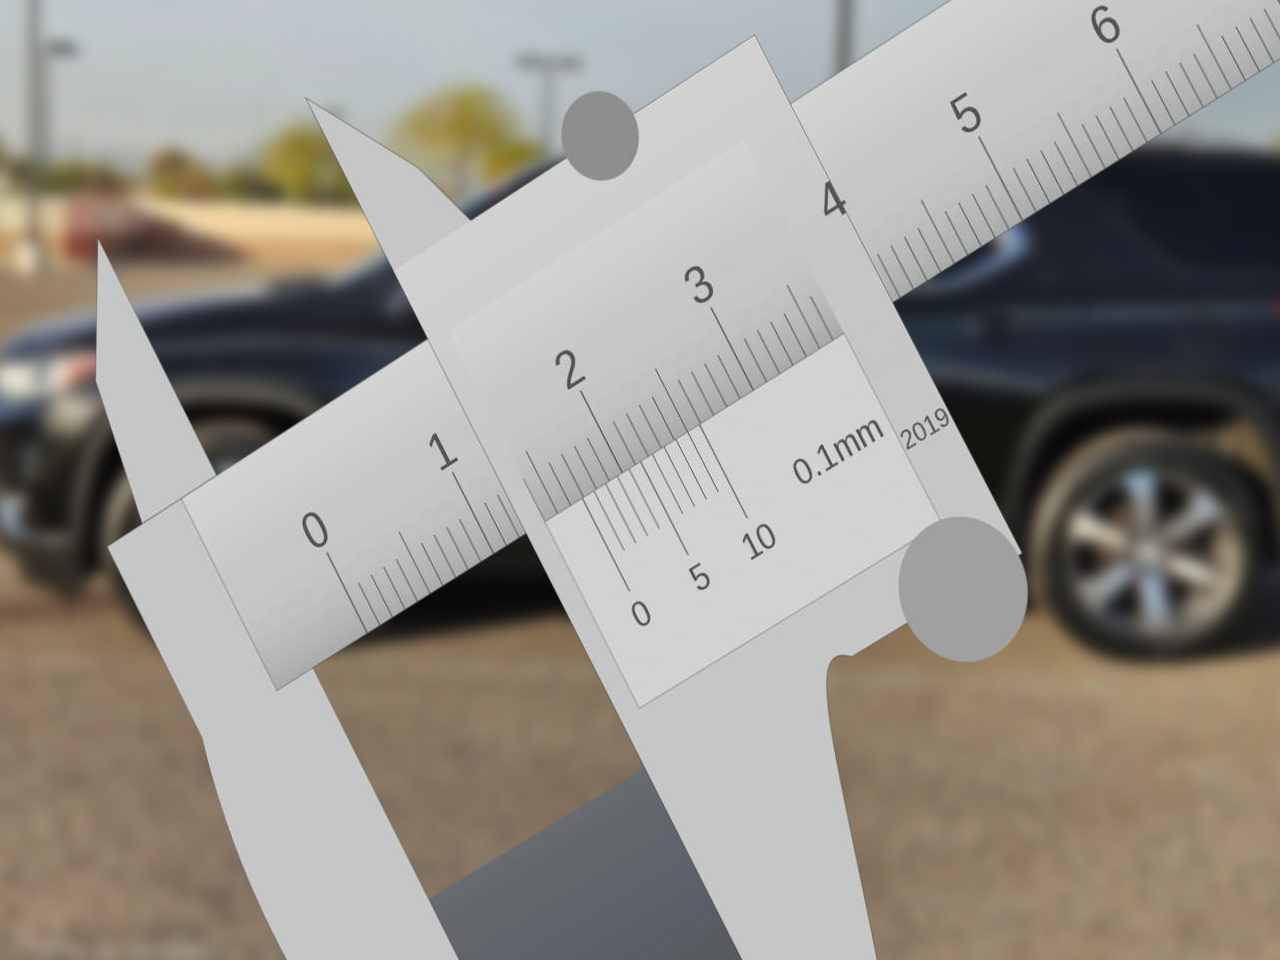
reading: 16.9 mm
